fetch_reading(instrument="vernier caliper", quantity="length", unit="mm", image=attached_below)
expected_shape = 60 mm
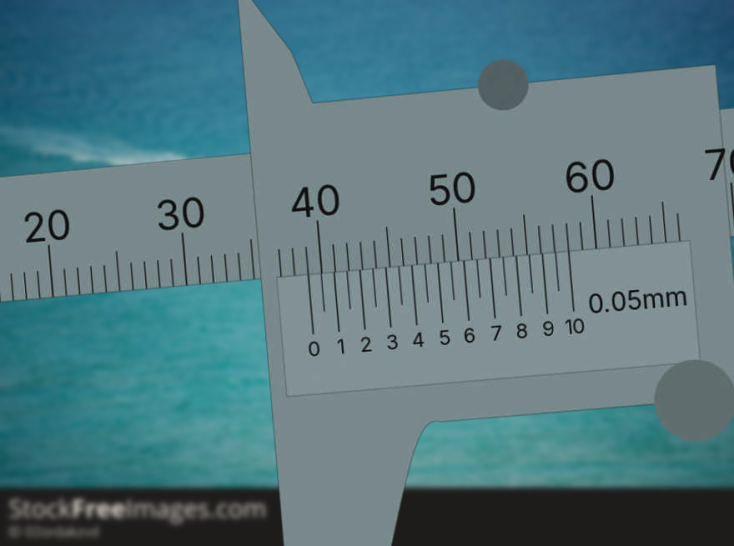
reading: 39.0 mm
